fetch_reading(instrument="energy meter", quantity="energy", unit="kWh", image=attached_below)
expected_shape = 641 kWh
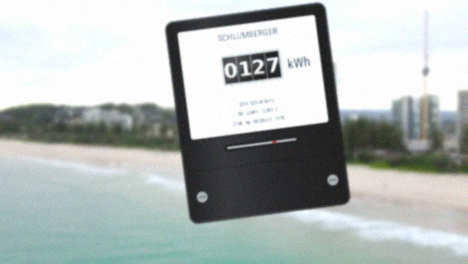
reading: 127 kWh
